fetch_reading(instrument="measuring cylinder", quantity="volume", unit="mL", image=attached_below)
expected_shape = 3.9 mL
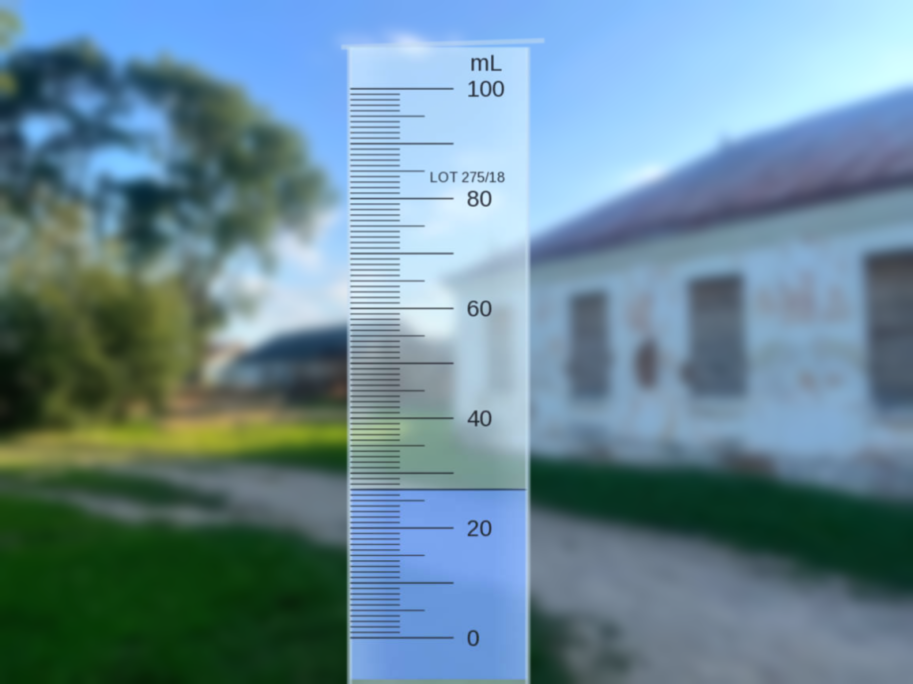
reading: 27 mL
